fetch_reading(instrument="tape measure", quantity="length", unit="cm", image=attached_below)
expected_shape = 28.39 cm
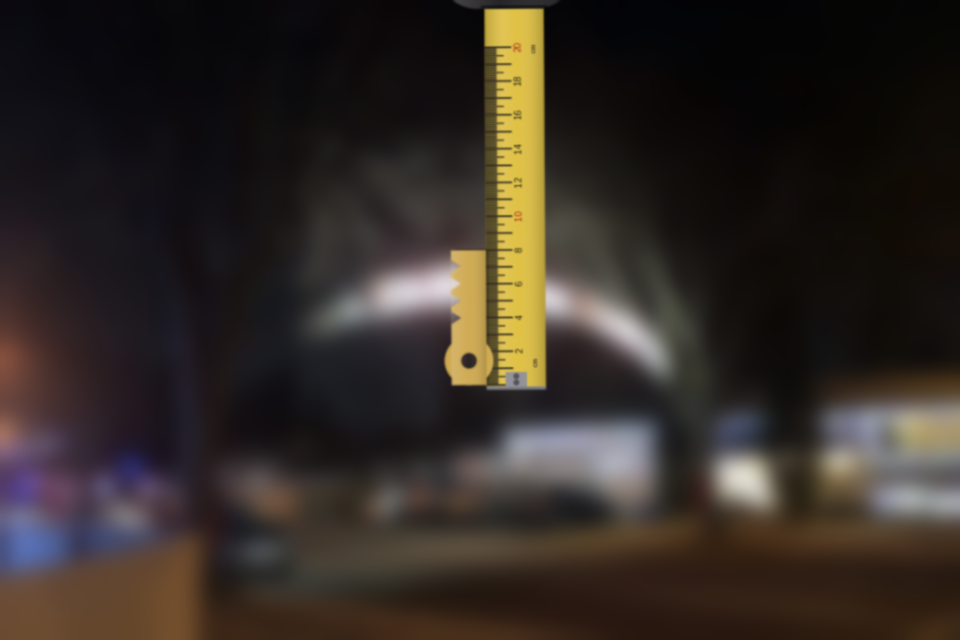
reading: 8 cm
